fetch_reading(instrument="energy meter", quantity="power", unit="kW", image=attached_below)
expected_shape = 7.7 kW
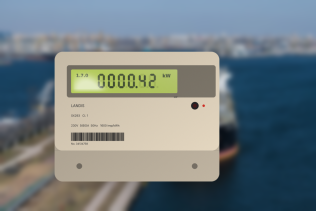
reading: 0.42 kW
